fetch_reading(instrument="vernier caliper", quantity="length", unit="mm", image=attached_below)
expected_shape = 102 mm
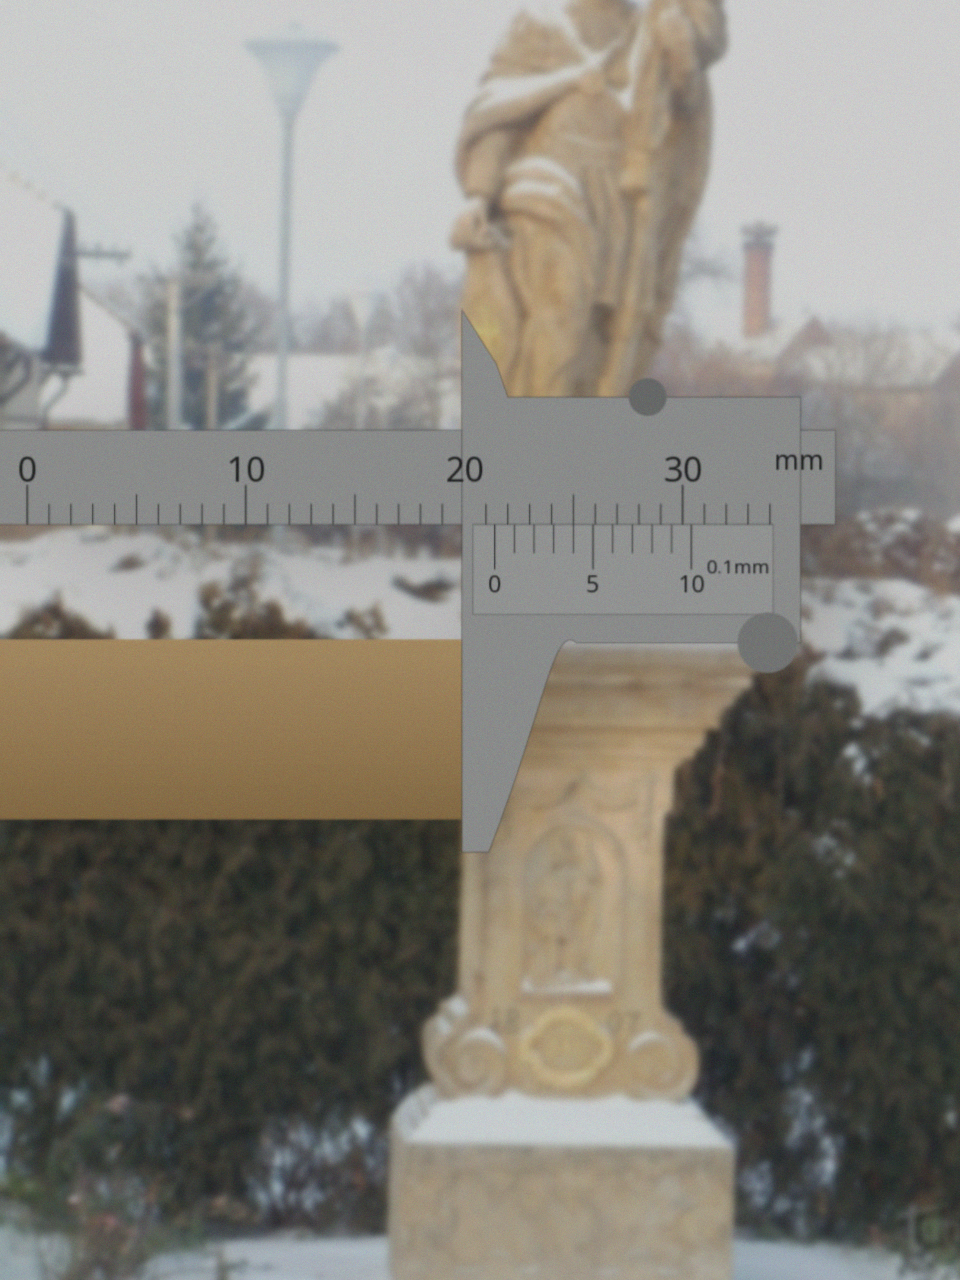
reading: 21.4 mm
